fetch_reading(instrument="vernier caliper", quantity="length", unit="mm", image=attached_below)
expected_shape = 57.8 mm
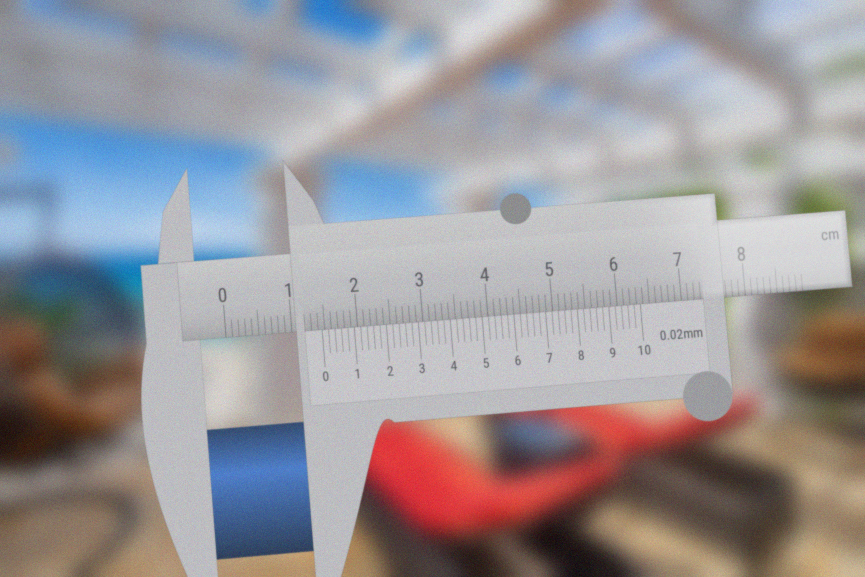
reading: 14.6 mm
